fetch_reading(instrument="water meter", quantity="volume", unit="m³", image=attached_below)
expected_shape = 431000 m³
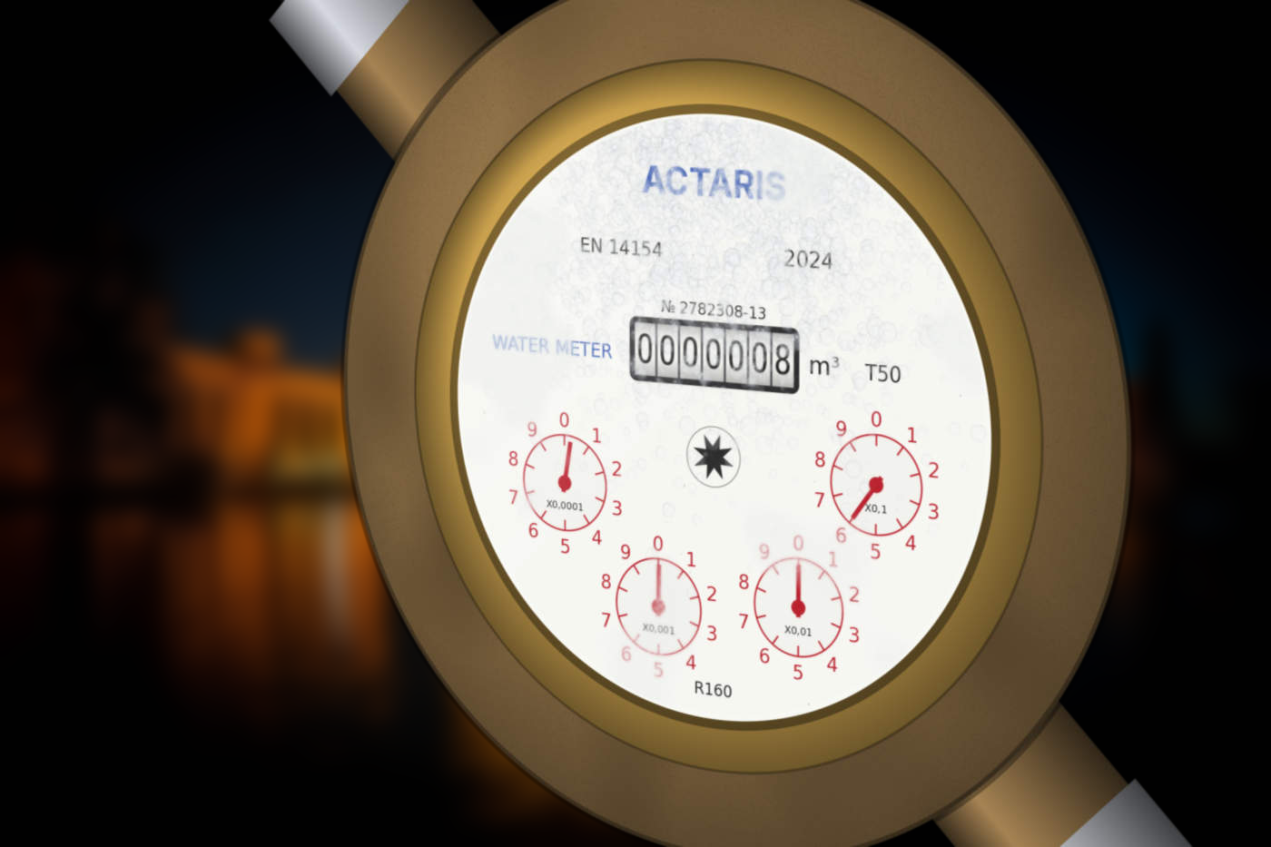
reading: 8.6000 m³
